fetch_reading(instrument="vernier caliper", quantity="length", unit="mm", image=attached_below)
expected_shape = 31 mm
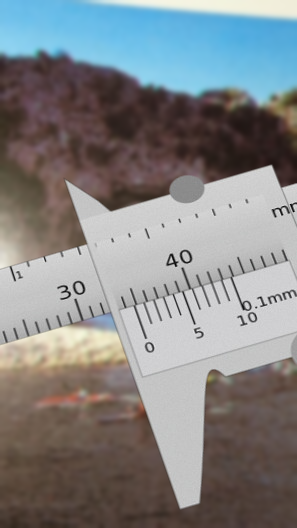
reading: 34.8 mm
